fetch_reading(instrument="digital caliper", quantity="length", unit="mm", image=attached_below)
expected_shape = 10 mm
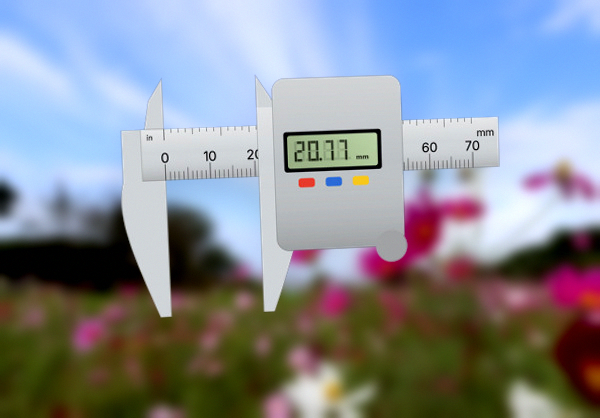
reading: 20.77 mm
